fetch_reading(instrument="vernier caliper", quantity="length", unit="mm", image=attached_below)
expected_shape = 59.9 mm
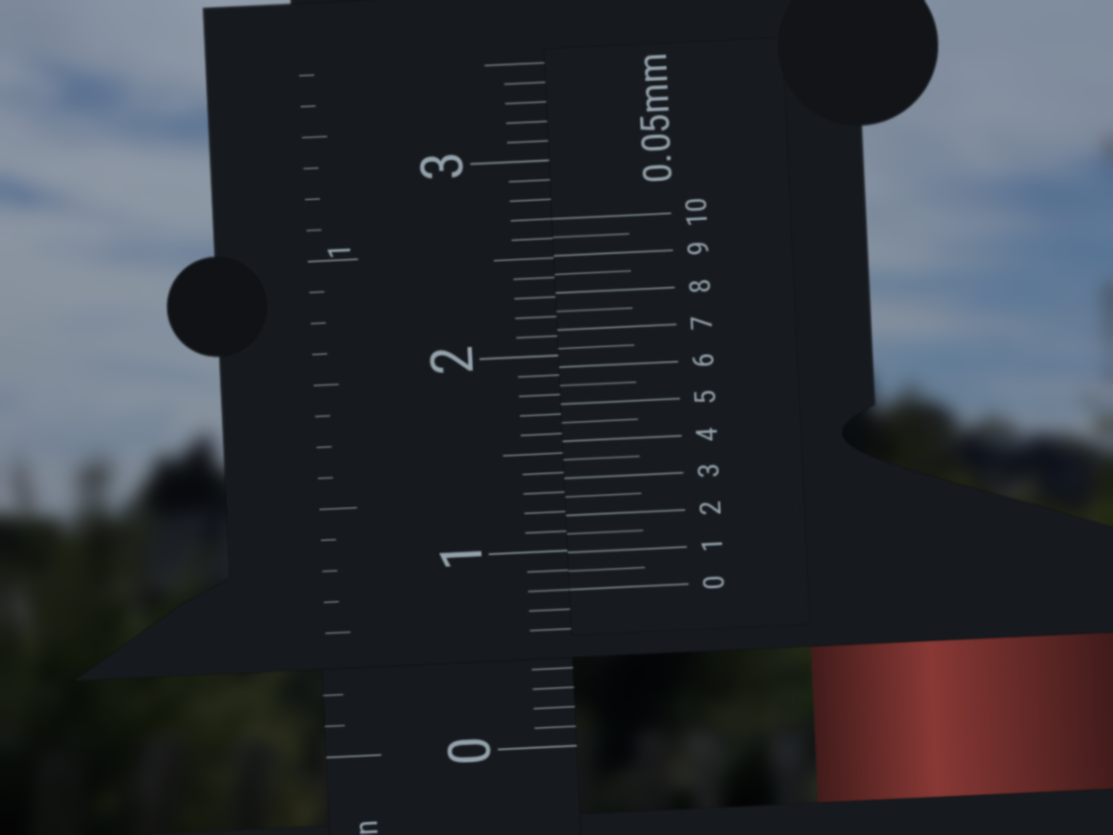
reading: 8.0 mm
